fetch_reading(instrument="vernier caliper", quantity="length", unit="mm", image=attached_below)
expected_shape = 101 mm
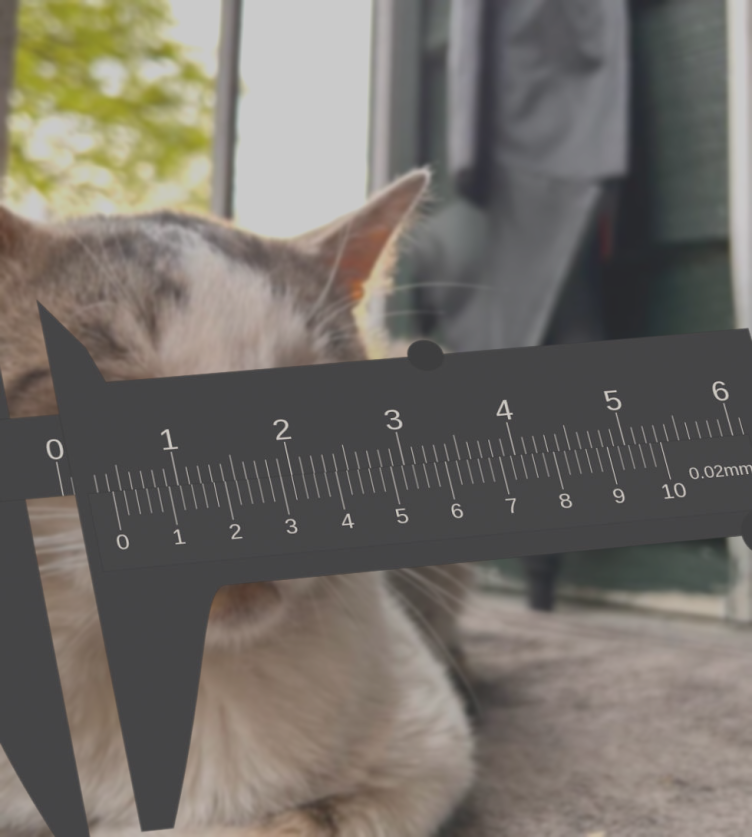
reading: 4.3 mm
